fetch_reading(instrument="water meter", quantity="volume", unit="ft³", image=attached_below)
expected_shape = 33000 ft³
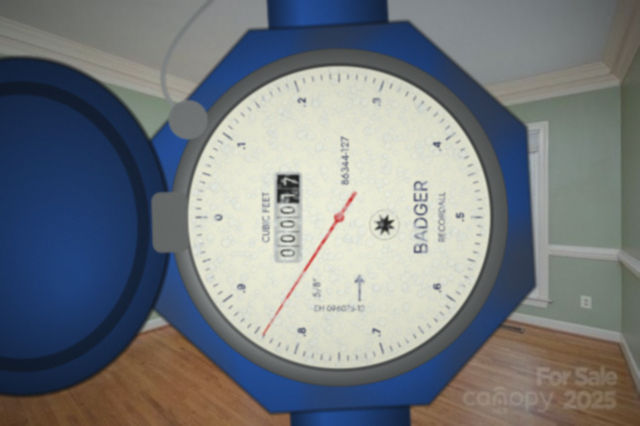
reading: 16.84 ft³
